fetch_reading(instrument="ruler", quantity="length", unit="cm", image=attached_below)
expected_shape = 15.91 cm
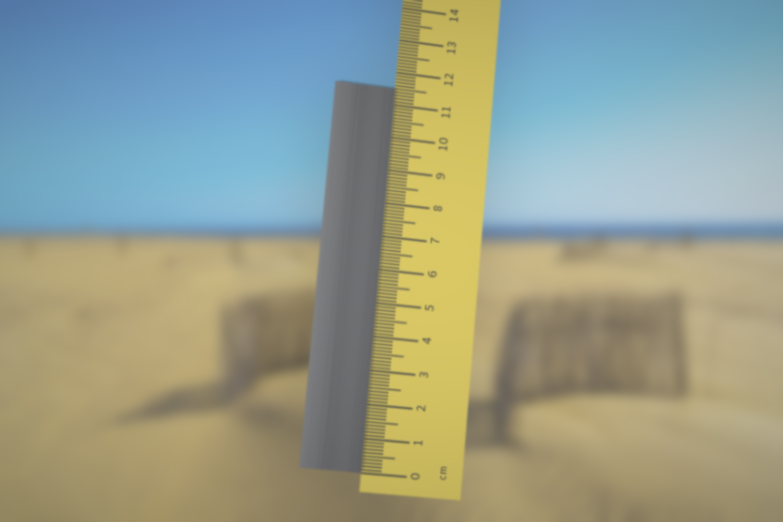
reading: 11.5 cm
